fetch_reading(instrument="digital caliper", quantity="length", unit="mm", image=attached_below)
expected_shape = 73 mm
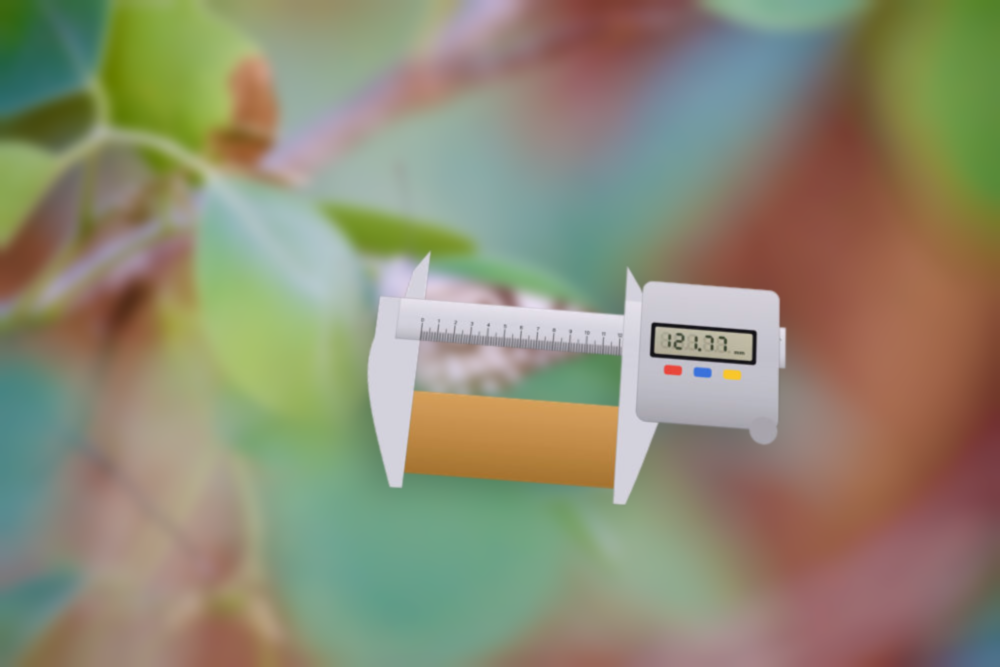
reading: 121.77 mm
